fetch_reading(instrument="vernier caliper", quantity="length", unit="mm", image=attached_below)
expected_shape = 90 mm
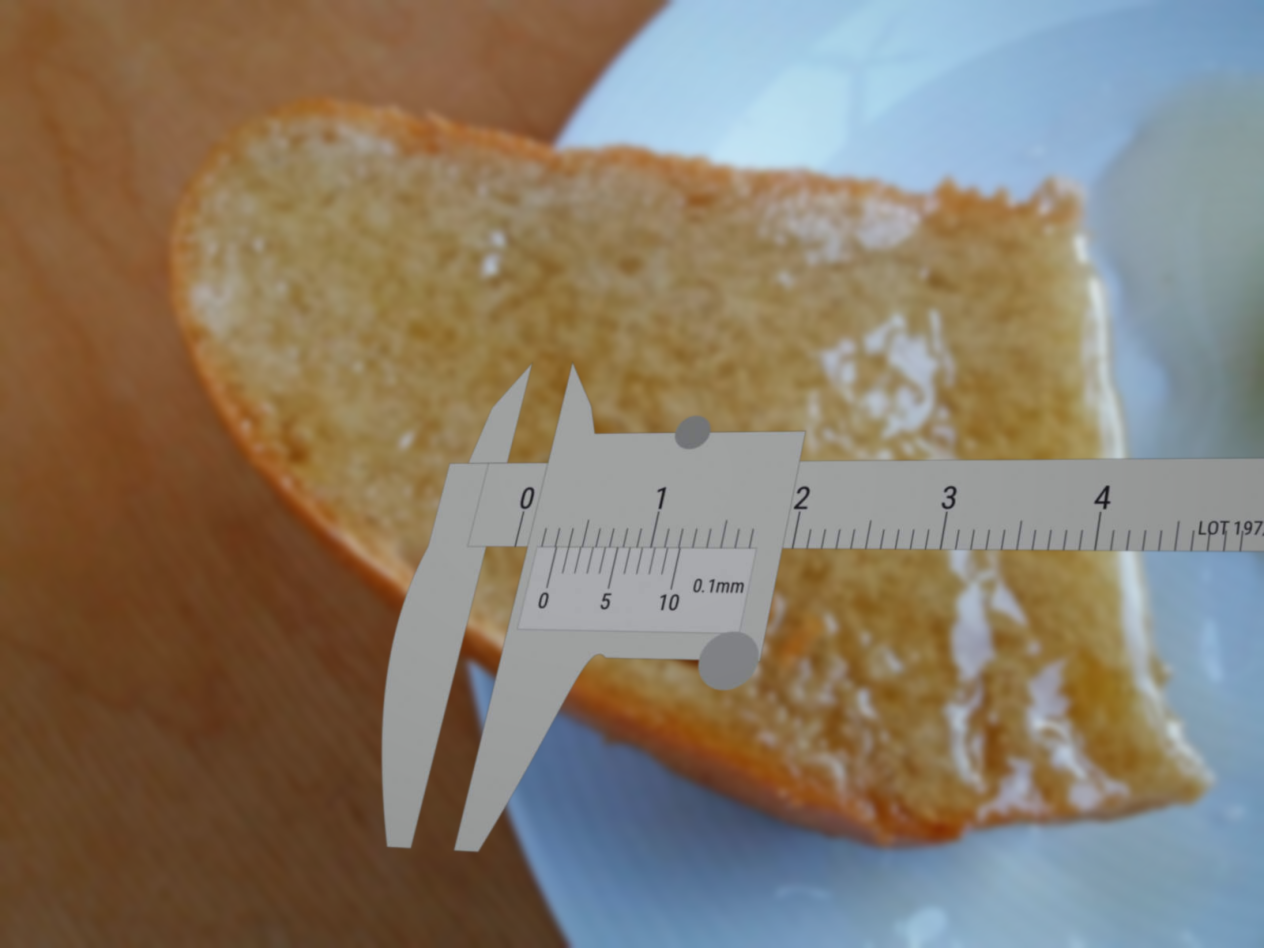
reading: 3.1 mm
